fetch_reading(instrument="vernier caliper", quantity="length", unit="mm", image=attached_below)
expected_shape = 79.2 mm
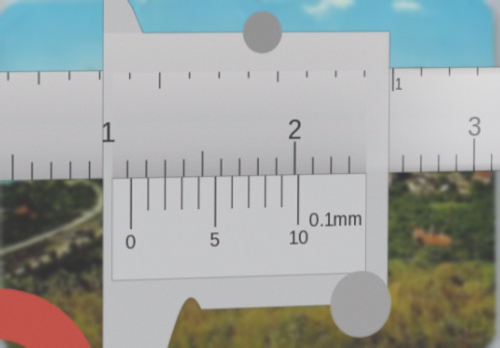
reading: 11.2 mm
